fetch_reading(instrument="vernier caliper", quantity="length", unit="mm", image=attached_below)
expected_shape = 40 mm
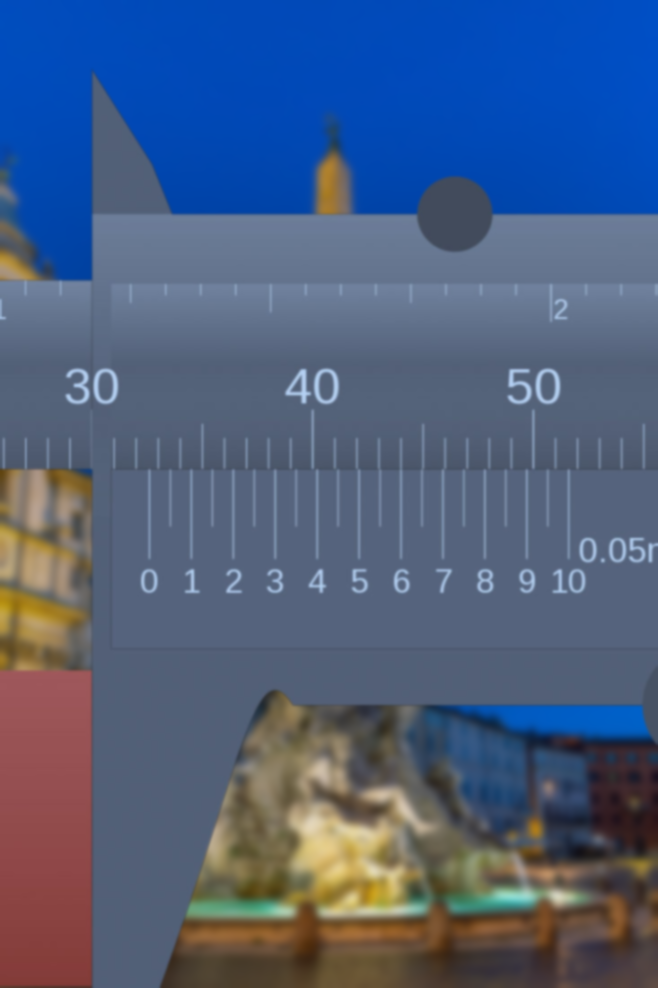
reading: 32.6 mm
